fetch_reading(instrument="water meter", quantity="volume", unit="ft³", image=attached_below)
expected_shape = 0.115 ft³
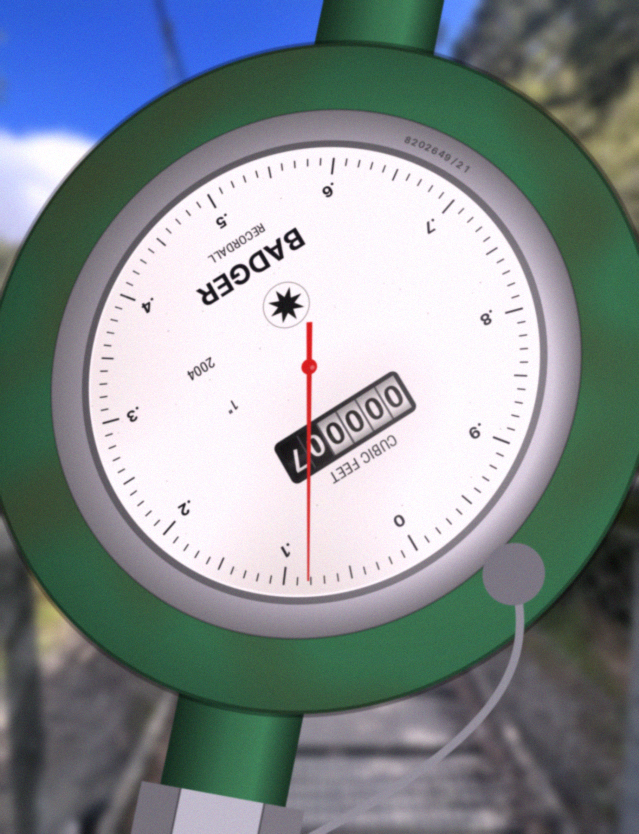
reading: 7.08 ft³
